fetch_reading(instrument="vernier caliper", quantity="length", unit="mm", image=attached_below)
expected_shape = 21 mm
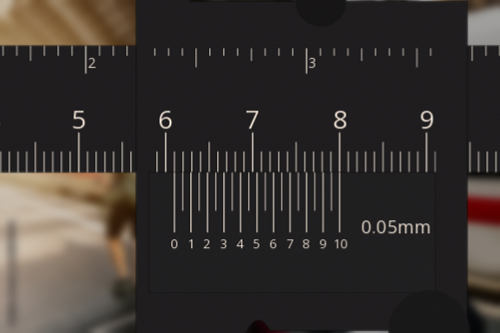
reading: 61.0 mm
